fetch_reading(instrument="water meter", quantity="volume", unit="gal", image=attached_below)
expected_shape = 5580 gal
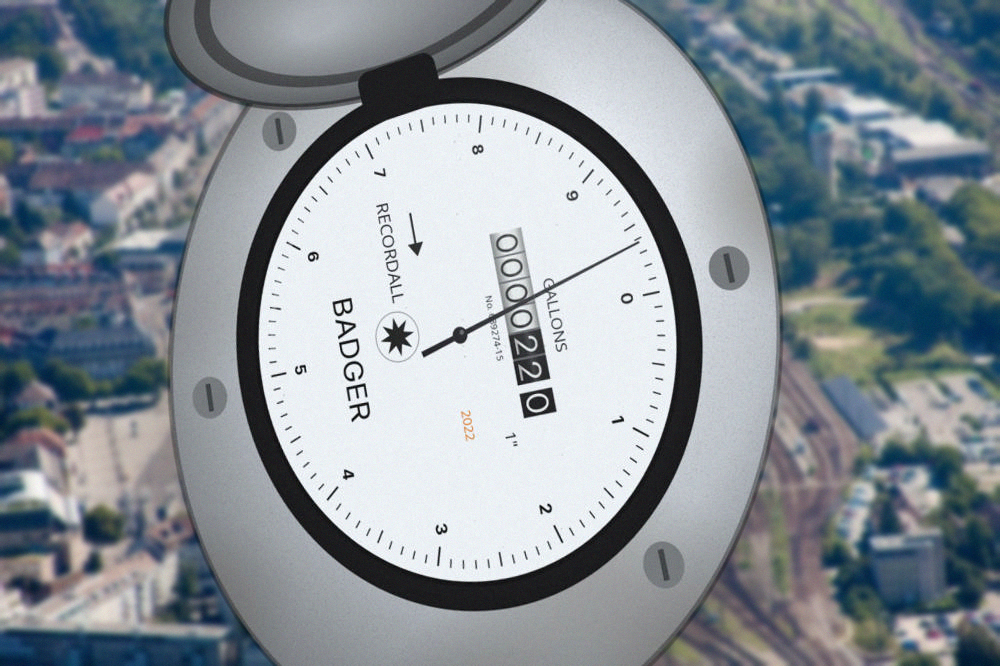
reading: 219.6 gal
